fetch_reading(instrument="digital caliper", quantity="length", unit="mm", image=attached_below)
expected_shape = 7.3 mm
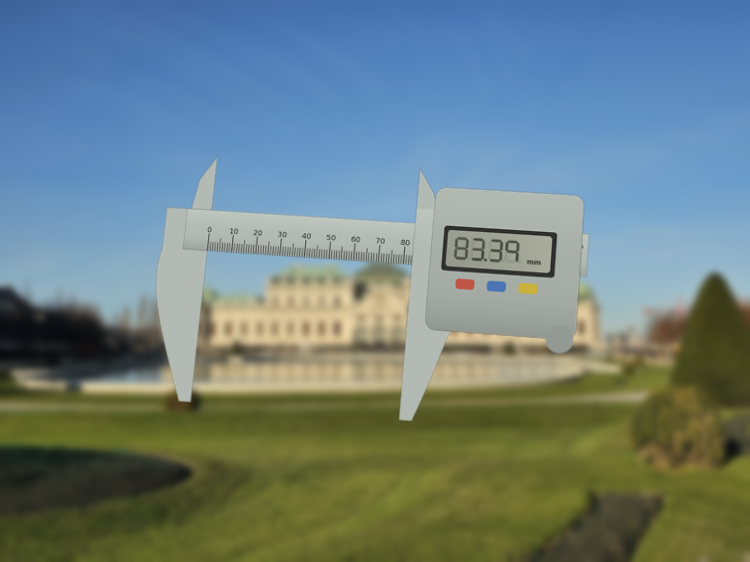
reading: 83.39 mm
